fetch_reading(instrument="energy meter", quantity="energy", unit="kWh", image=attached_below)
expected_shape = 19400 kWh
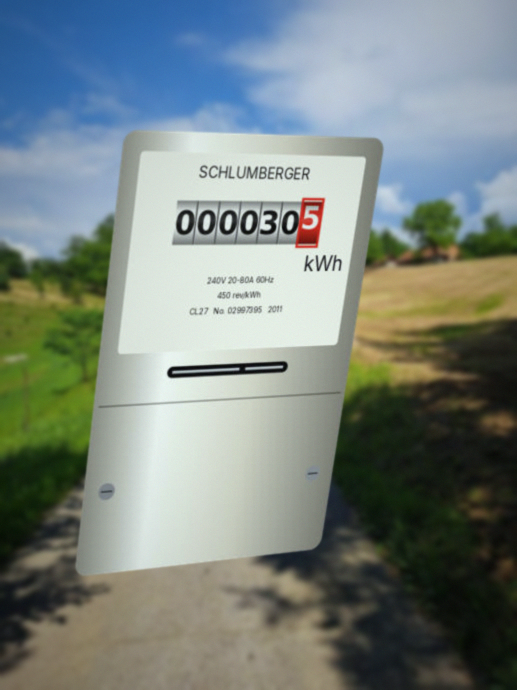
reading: 30.5 kWh
